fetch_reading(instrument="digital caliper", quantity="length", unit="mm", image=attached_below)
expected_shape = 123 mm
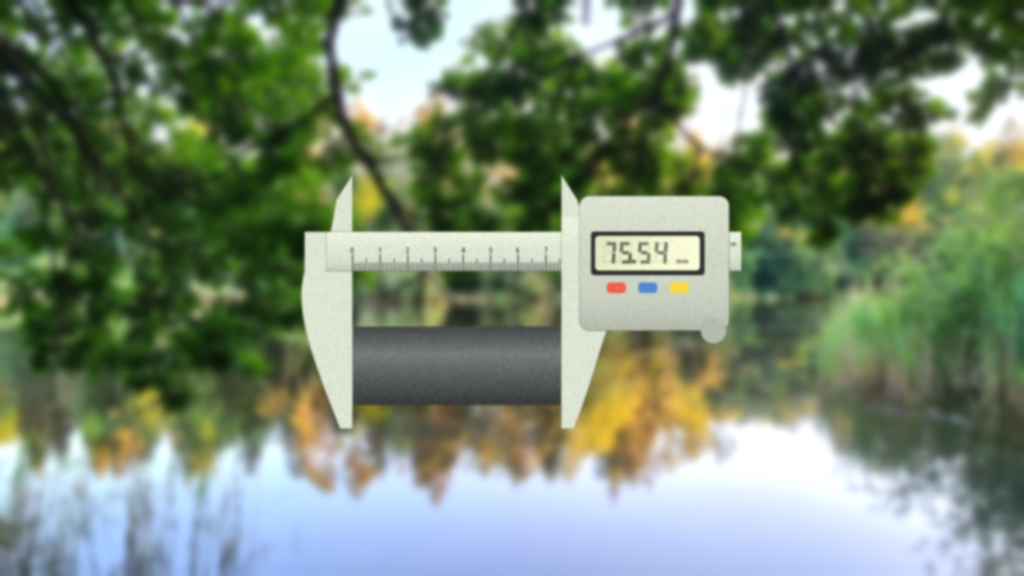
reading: 75.54 mm
